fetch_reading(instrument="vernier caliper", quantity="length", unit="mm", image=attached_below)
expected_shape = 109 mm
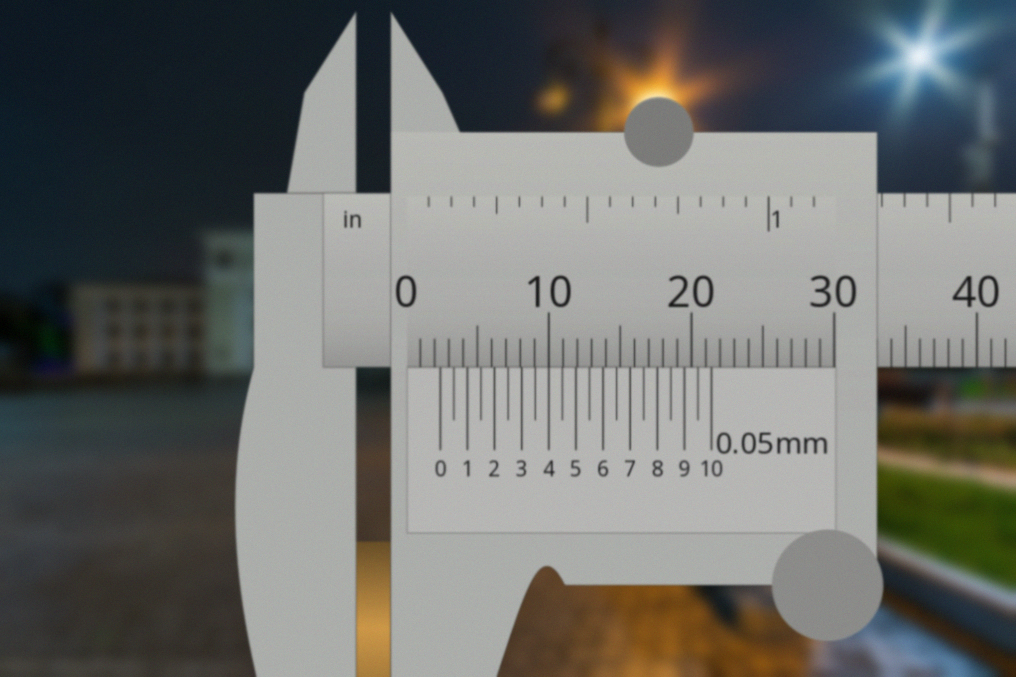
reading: 2.4 mm
